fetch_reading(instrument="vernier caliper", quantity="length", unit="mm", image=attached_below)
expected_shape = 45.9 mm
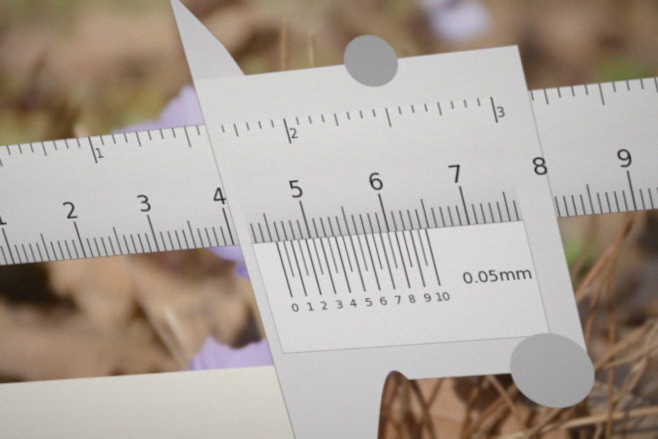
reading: 45.6 mm
